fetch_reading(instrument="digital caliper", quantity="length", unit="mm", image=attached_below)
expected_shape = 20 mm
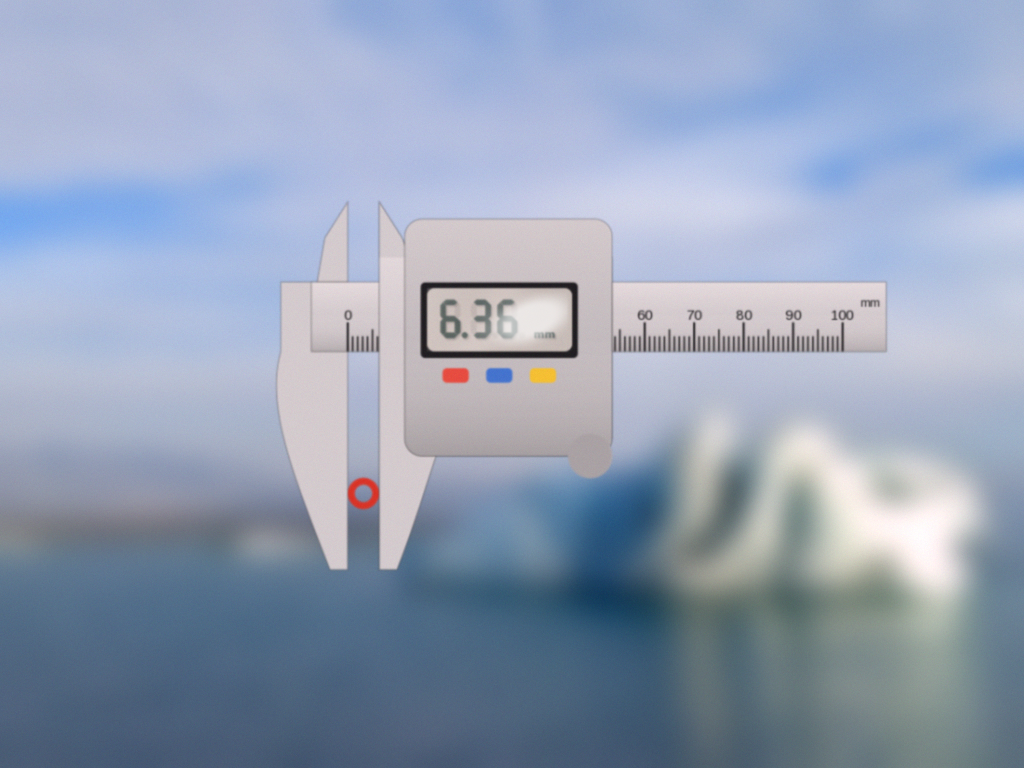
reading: 6.36 mm
